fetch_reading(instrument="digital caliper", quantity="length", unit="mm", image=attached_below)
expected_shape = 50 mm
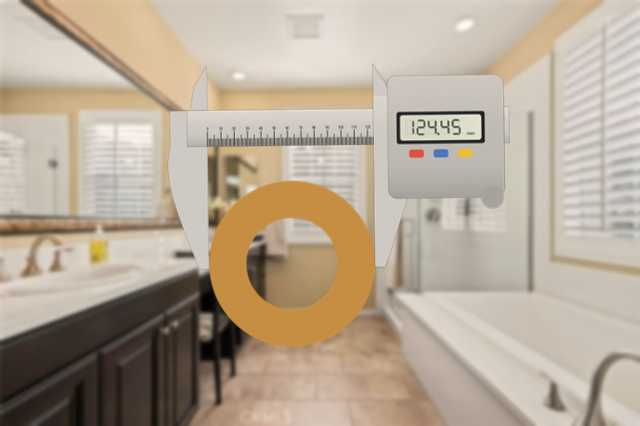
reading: 124.45 mm
